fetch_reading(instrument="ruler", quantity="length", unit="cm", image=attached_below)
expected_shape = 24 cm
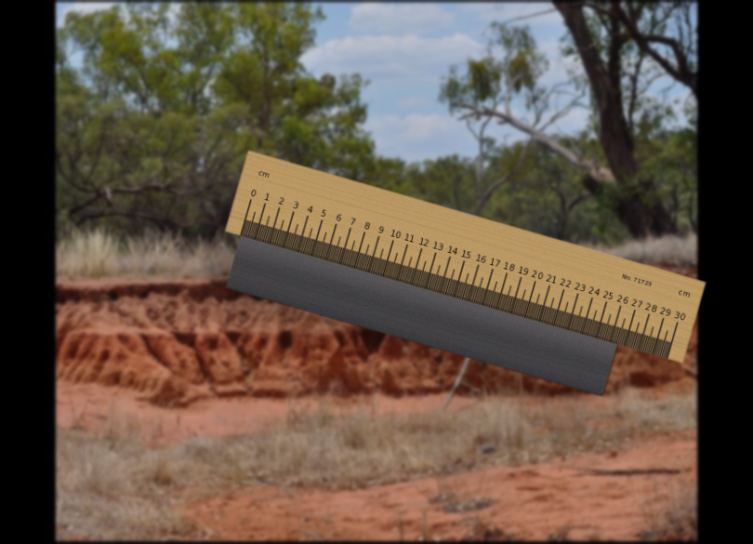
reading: 26.5 cm
